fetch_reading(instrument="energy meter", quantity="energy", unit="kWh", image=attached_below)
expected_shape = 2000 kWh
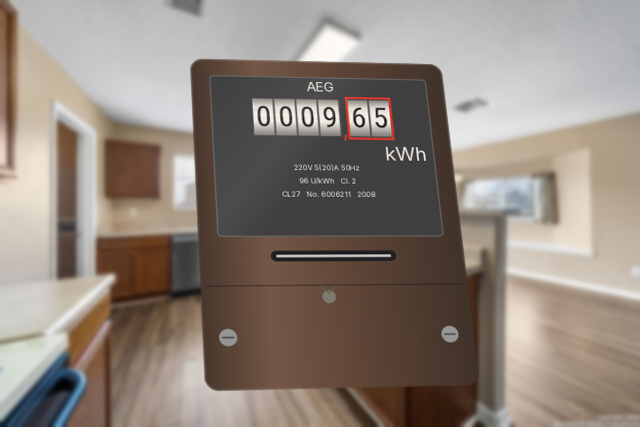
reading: 9.65 kWh
